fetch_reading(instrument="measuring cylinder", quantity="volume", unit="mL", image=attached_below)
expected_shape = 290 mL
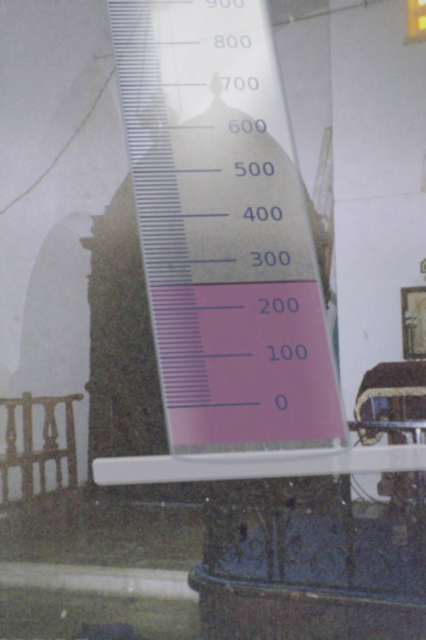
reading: 250 mL
